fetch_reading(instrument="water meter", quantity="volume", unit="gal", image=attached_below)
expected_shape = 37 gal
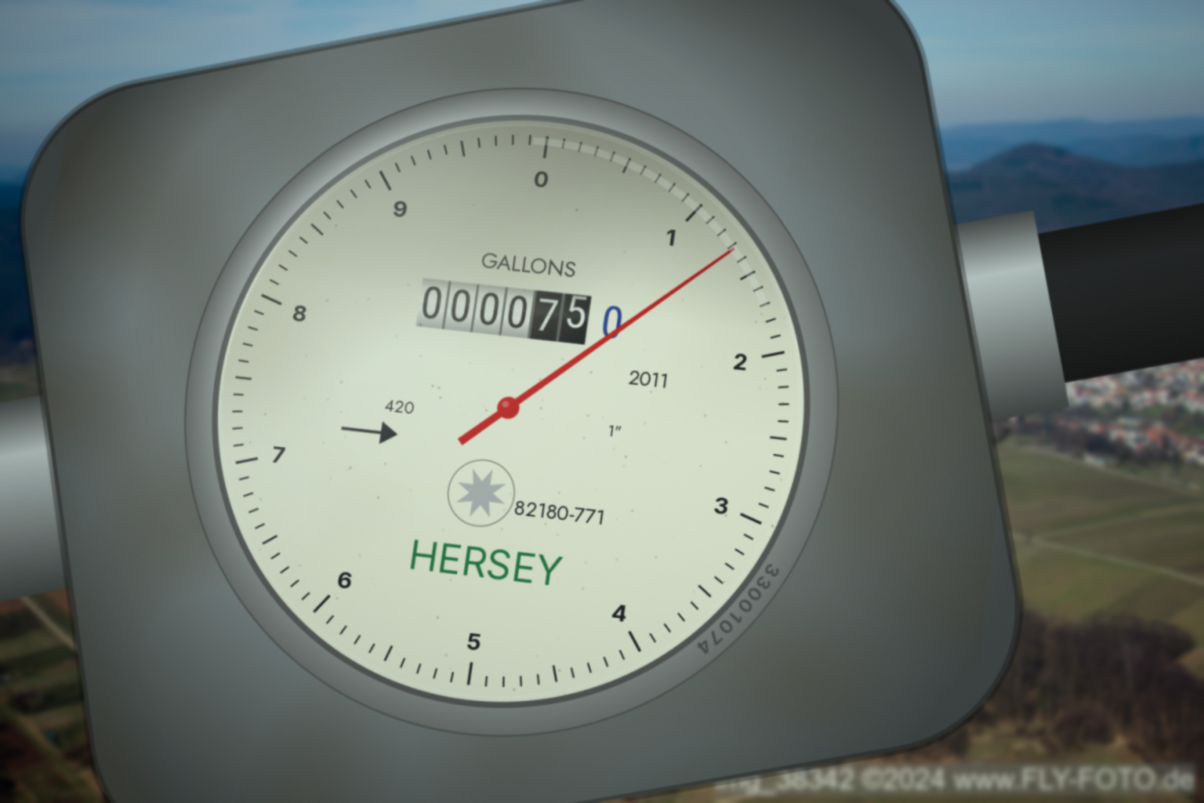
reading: 751.3 gal
